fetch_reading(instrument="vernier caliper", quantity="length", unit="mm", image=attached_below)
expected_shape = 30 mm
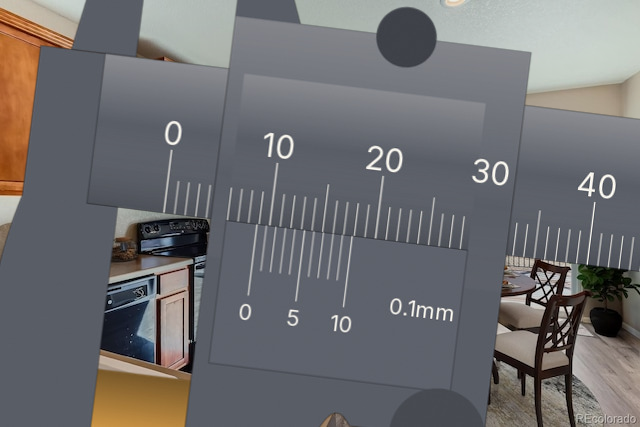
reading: 8.8 mm
